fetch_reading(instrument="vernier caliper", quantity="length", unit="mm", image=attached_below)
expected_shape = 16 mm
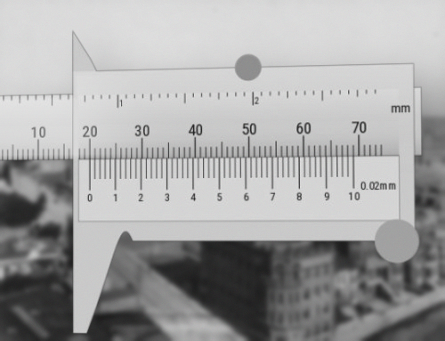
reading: 20.0 mm
